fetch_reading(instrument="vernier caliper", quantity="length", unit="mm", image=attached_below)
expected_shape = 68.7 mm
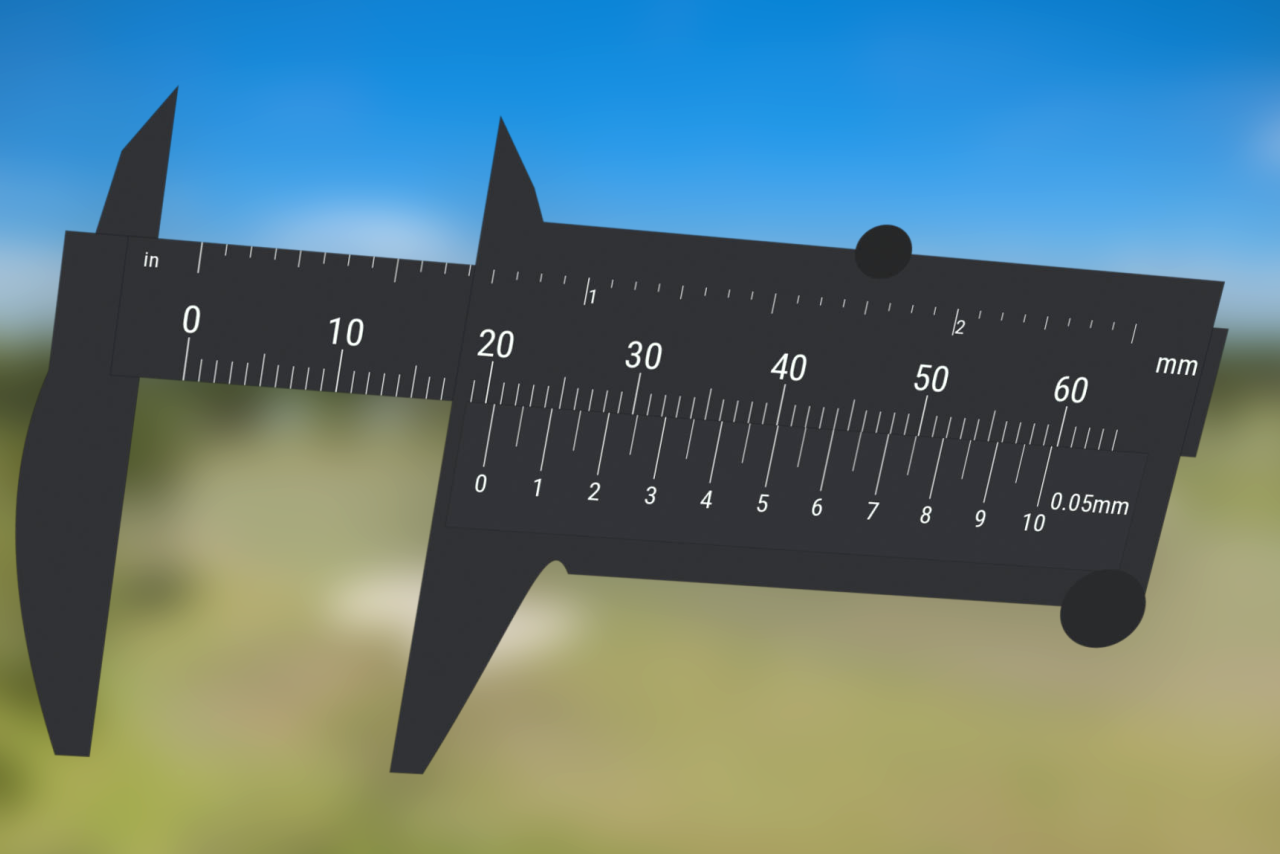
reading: 20.6 mm
